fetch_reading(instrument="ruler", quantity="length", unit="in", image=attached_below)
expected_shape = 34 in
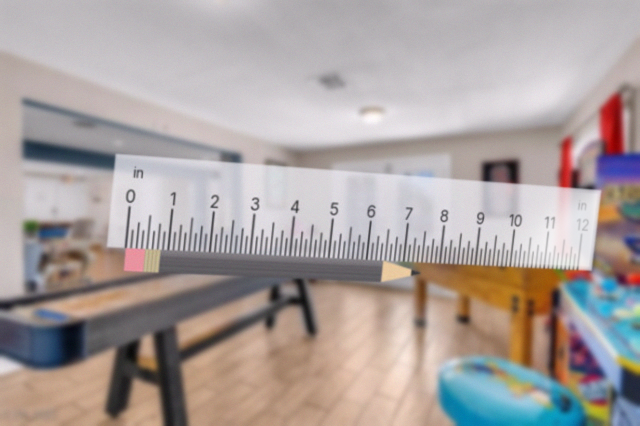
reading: 7.5 in
